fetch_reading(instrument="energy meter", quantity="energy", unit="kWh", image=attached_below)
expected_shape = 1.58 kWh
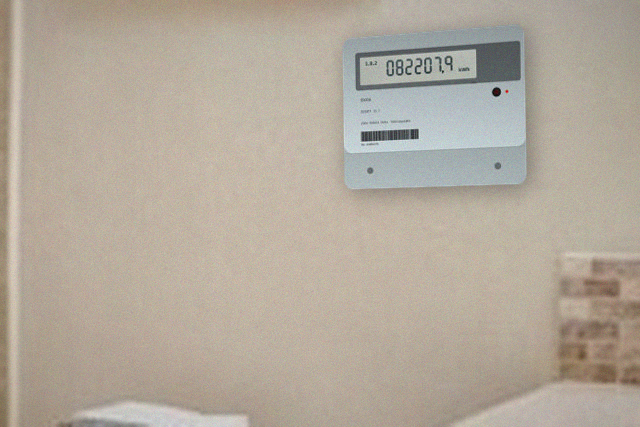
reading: 82207.9 kWh
